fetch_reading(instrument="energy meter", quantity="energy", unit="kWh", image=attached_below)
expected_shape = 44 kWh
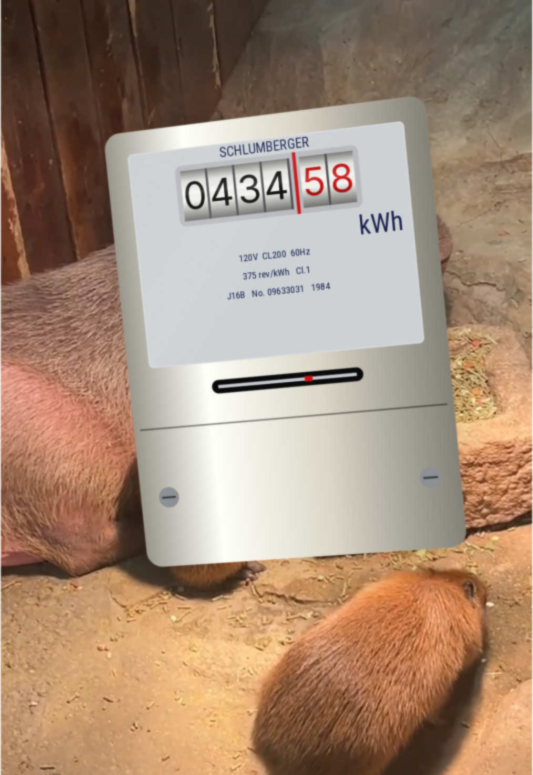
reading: 434.58 kWh
